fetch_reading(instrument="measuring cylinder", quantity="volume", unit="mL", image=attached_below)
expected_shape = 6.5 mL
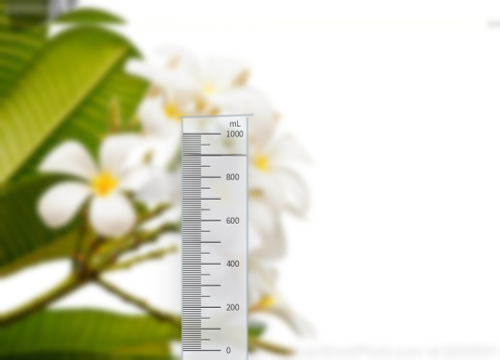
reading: 900 mL
